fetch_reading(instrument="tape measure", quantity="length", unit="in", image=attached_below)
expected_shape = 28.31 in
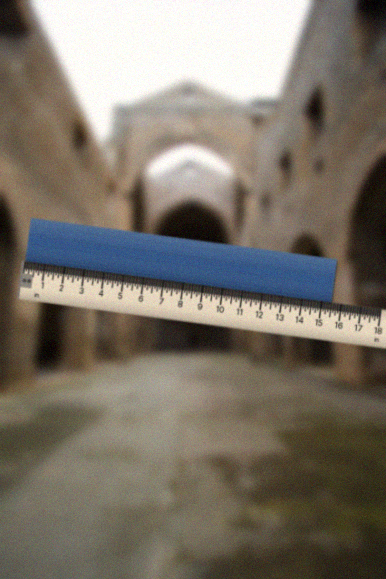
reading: 15.5 in
